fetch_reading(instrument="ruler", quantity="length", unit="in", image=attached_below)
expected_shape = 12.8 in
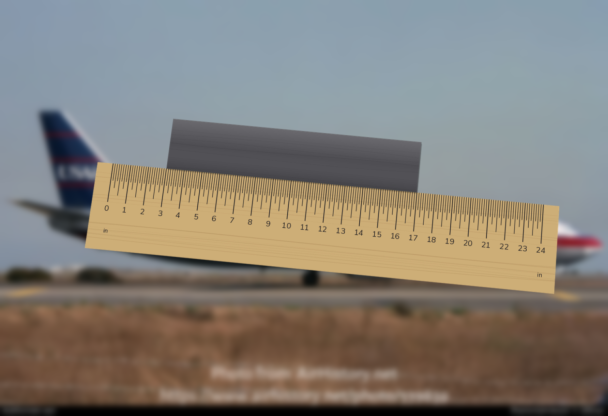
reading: 14 in
